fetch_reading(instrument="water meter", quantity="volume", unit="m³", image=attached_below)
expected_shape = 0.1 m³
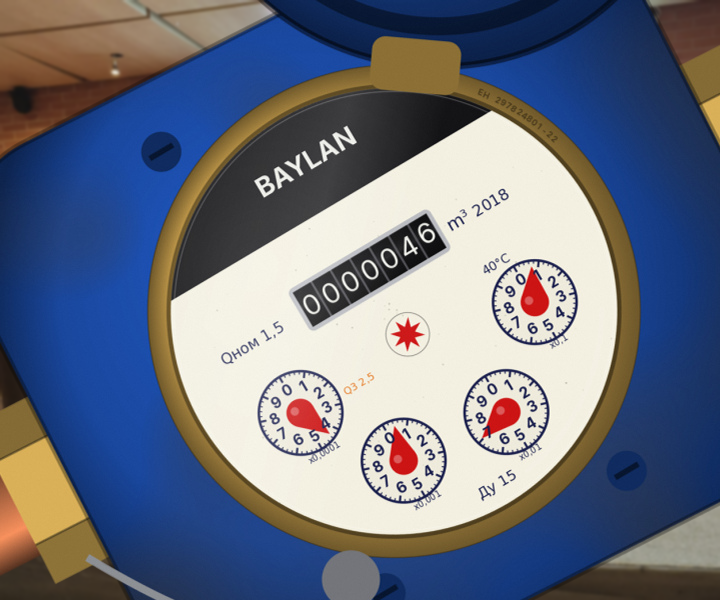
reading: 46.0704 m³
